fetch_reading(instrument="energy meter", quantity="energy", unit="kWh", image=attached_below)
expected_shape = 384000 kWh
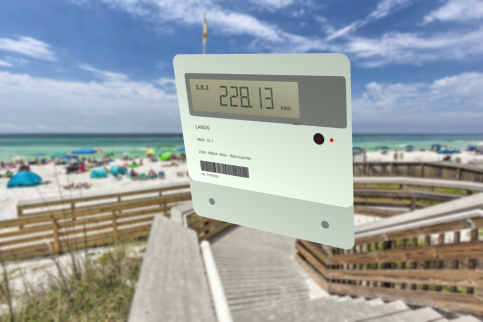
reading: 228.13 kWh
